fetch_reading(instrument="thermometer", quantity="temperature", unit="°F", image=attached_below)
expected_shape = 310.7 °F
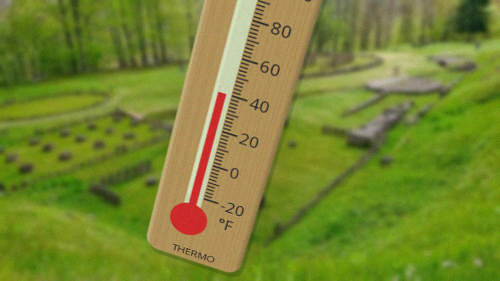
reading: 40 °F
